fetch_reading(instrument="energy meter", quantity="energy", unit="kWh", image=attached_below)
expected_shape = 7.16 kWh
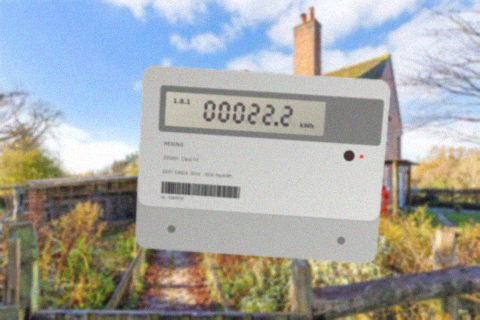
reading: 22.2 kWh
